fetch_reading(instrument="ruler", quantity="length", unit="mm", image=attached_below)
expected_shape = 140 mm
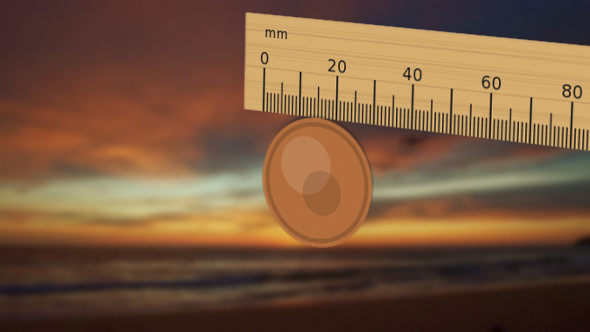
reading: 30 mm
